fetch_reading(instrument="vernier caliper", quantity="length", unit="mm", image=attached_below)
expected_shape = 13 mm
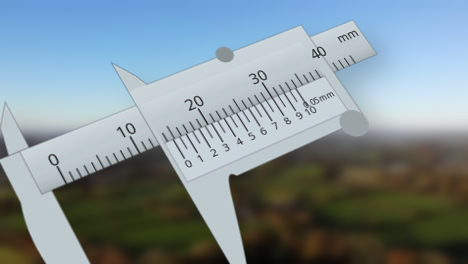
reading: 14.8 mm
